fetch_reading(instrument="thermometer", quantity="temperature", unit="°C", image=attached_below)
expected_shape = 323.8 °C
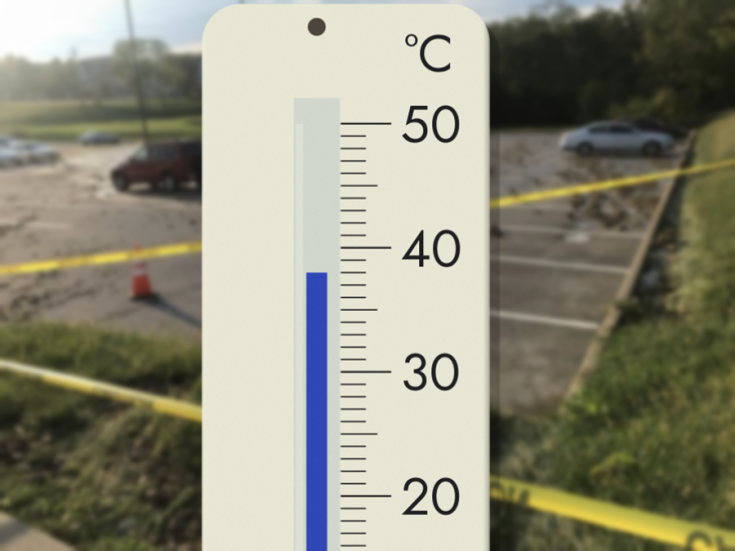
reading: 38 °C
